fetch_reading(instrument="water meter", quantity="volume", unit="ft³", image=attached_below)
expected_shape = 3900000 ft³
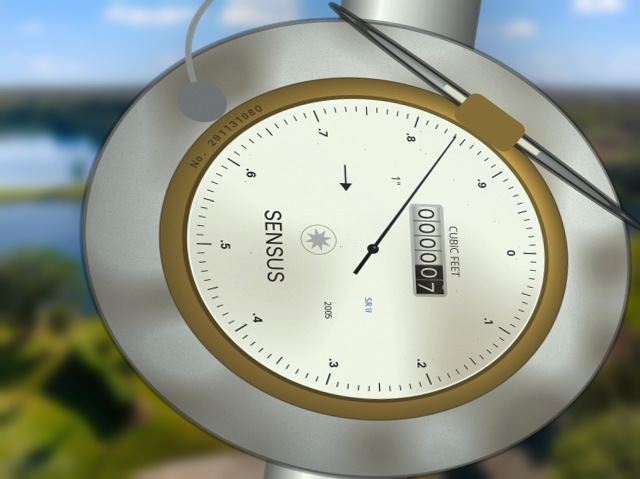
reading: 6.84 ft³
